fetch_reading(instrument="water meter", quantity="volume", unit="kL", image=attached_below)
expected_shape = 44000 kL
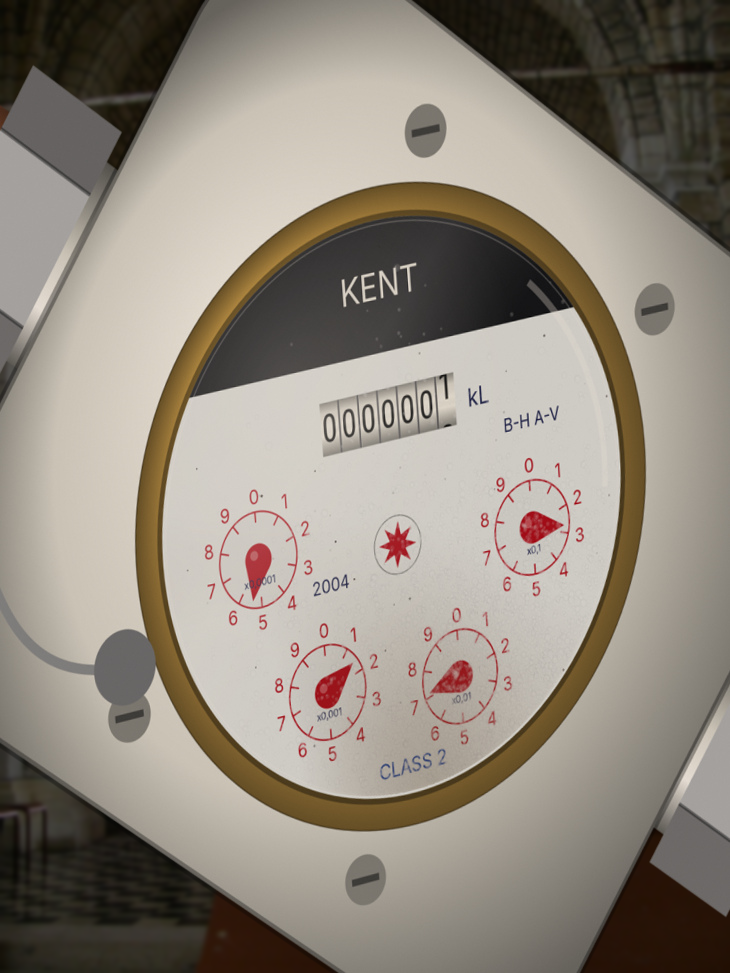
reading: 1.2715 kL
